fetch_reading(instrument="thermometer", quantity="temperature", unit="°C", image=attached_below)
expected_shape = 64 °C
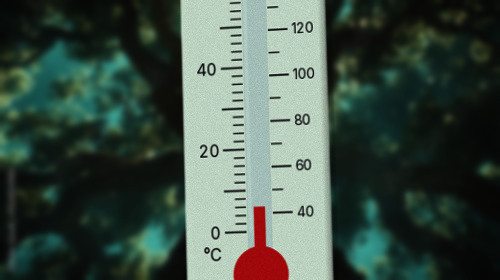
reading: 6 °C
